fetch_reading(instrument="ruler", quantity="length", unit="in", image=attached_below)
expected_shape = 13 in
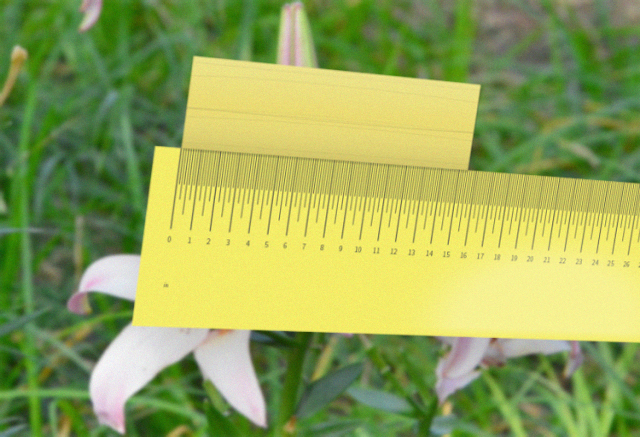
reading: 15.5 in
